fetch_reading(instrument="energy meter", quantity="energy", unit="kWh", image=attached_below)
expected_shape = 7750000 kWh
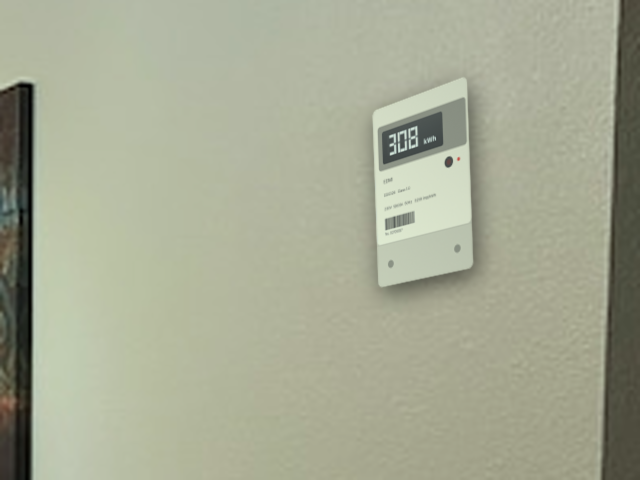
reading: 308 kWh
